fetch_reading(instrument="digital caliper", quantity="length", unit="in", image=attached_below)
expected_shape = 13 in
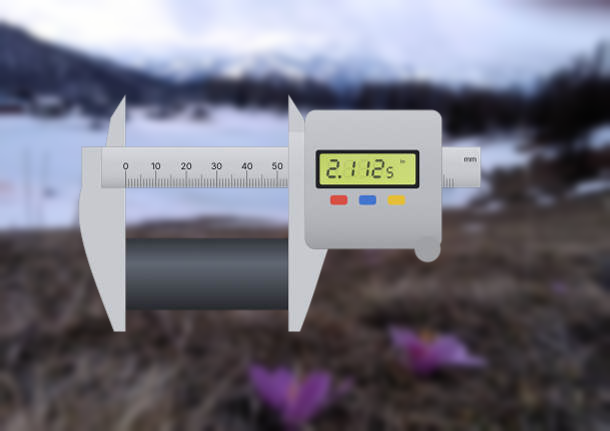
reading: 2.1125 in
